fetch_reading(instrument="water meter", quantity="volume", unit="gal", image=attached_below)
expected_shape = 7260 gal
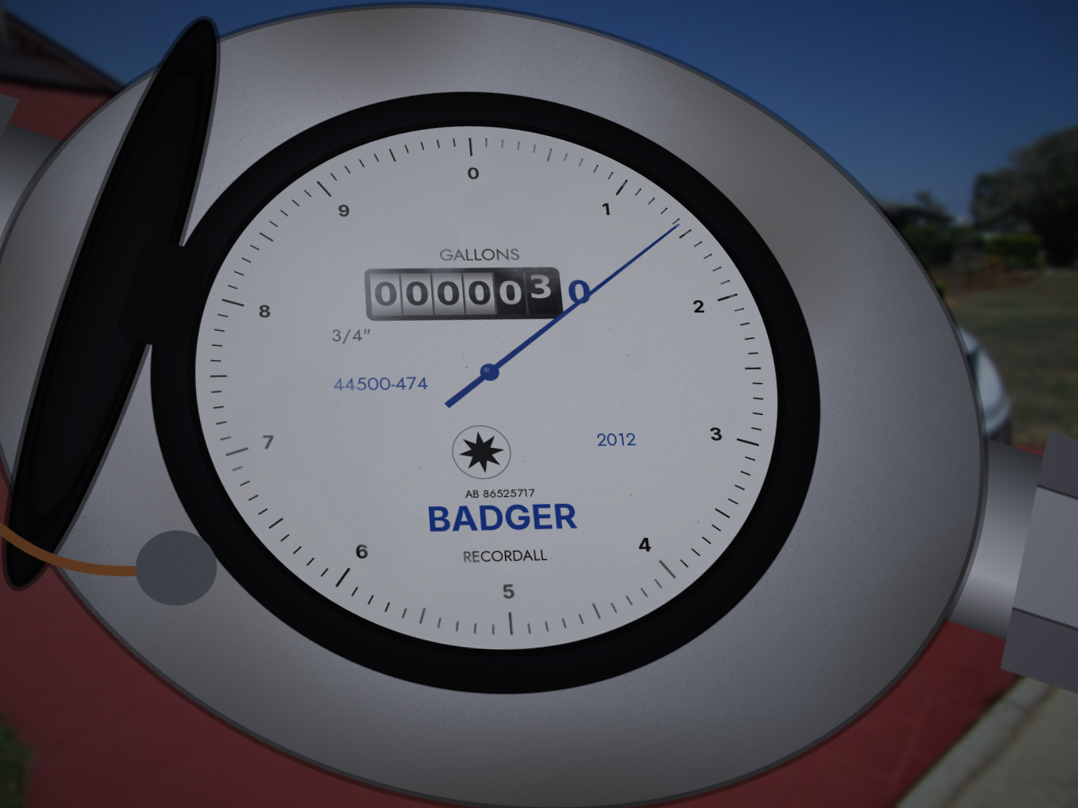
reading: 31.4 gal
